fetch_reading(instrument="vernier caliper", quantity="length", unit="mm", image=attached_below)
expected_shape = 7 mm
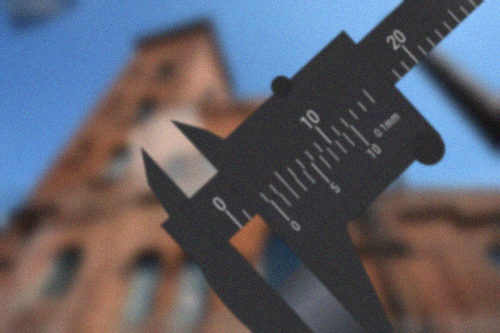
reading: 3.2 mm
